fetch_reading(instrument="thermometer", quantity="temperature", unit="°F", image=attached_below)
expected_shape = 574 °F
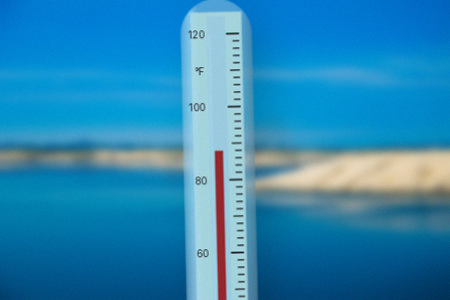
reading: 88 °F
